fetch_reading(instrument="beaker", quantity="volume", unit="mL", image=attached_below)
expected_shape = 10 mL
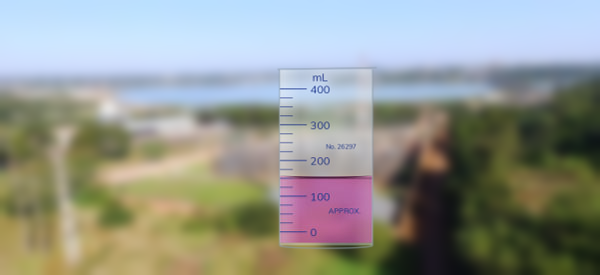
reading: 150 mL
